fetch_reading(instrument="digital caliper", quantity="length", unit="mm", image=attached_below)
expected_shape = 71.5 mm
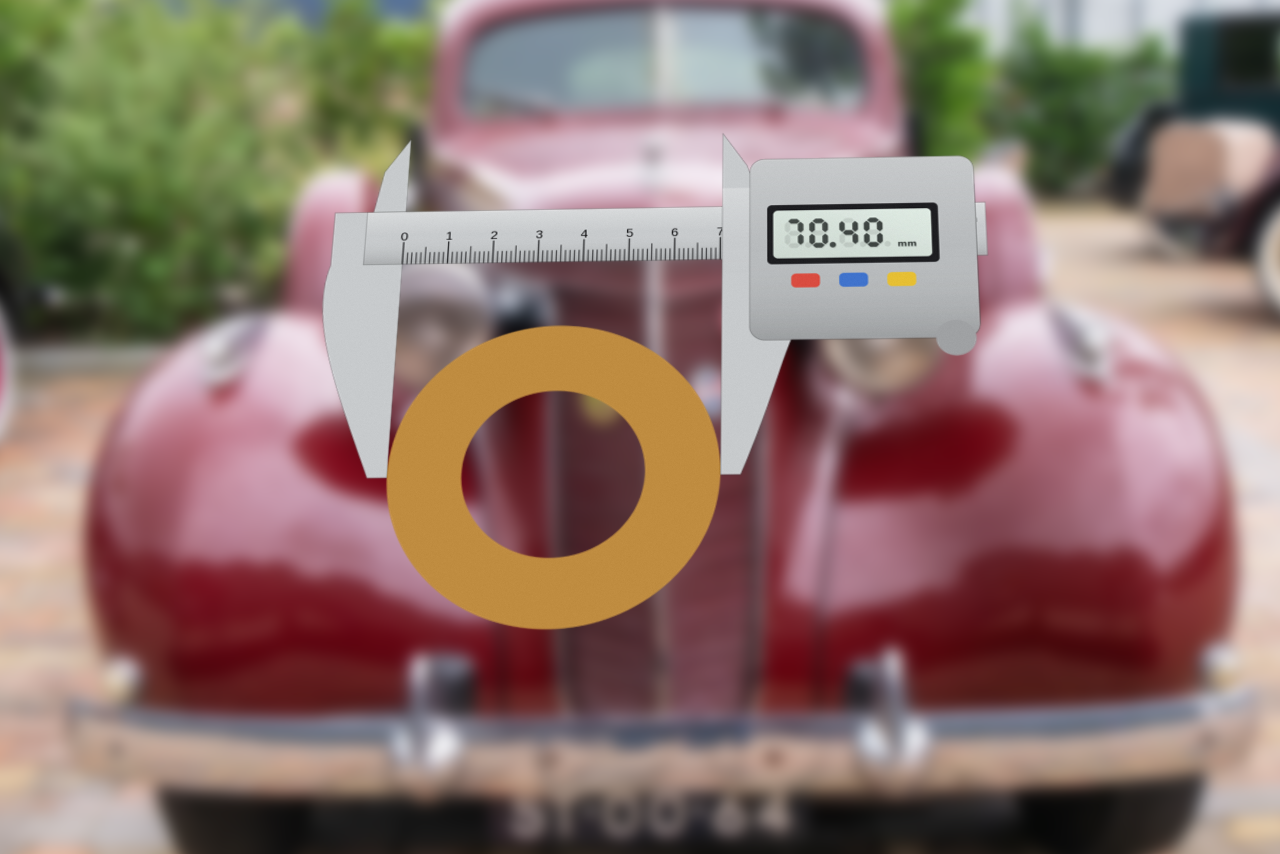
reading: 70.40 mm
